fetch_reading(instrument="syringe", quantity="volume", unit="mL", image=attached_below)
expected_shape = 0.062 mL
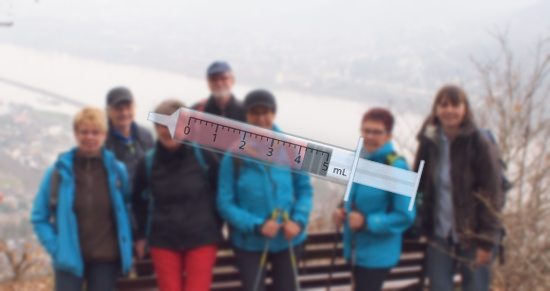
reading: 4.2 mL
